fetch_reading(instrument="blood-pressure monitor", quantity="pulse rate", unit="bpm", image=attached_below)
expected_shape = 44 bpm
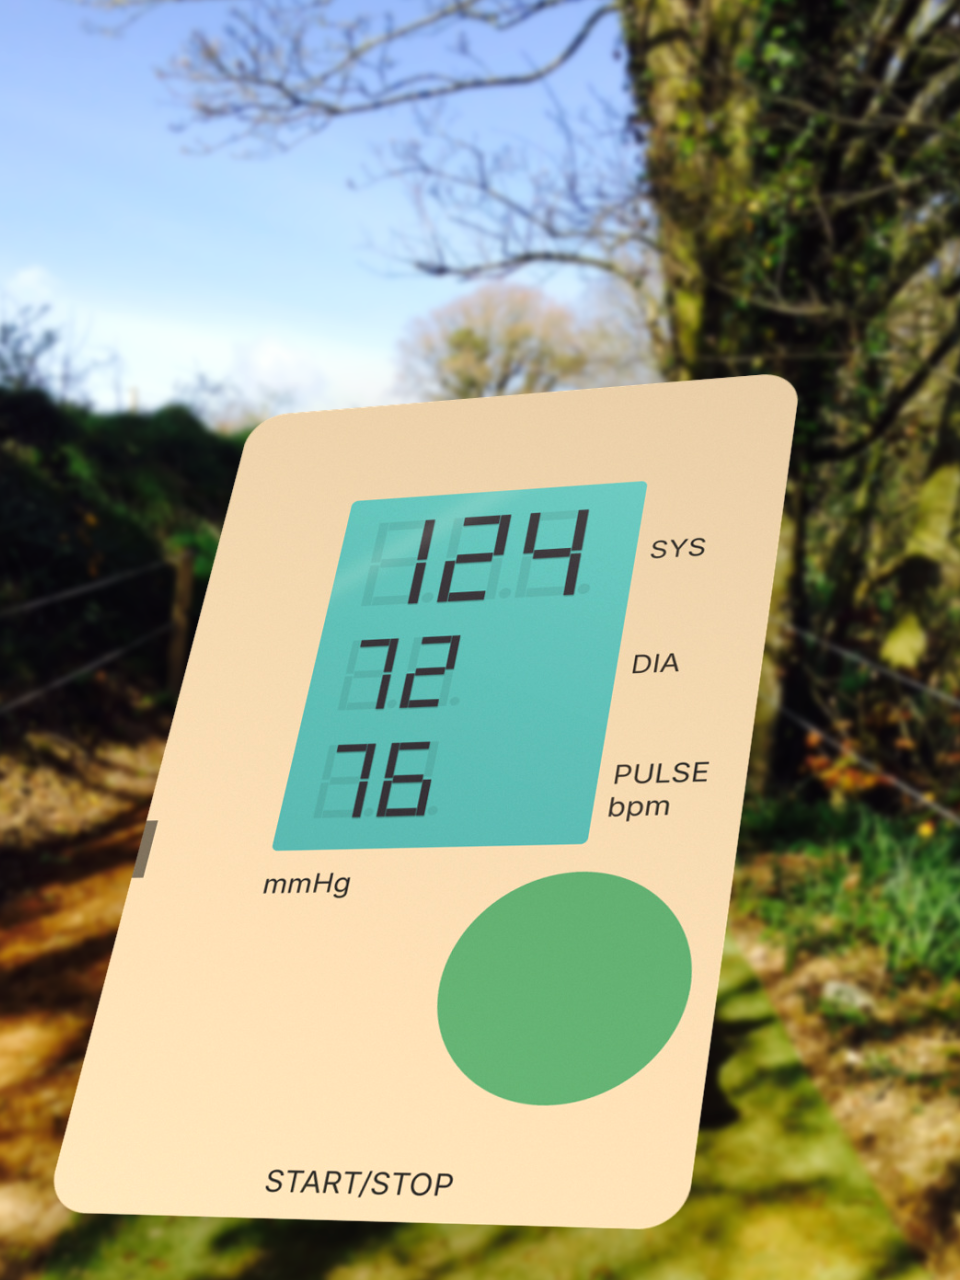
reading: 76 bpm
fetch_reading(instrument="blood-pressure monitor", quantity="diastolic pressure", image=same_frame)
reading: 72 mmHg
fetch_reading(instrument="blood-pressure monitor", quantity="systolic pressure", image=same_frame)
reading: 124 mmHg
